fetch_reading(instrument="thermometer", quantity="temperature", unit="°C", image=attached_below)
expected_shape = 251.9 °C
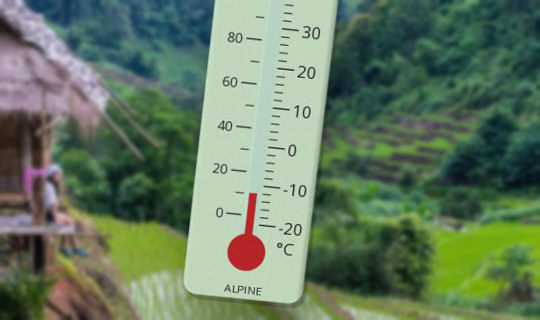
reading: -12 °C
